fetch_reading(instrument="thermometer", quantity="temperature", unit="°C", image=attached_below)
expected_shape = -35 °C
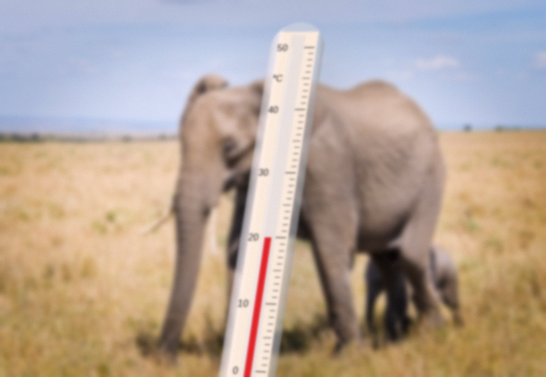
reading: 20 °C
